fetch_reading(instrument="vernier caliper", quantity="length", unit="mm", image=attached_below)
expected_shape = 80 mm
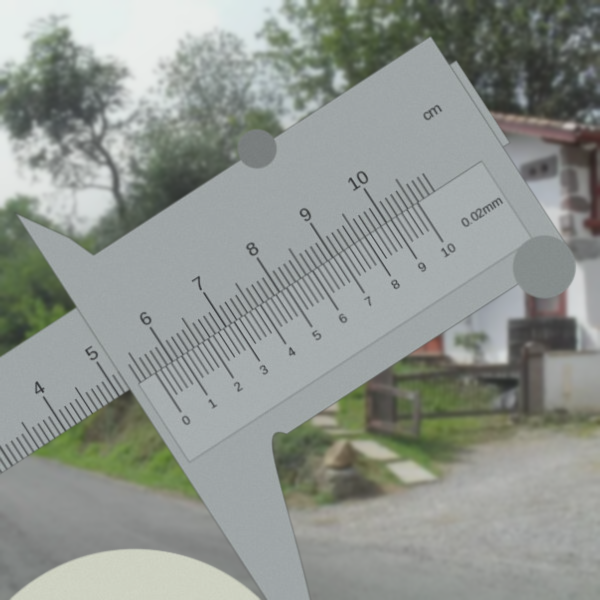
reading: 56.8 mm
